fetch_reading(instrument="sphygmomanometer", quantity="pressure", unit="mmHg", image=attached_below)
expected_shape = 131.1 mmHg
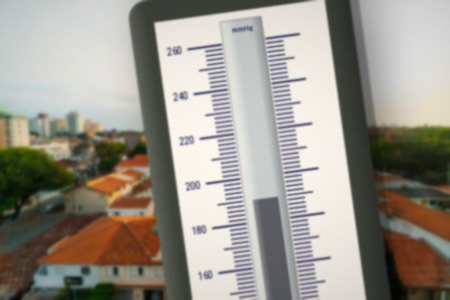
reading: 190 mmHg
